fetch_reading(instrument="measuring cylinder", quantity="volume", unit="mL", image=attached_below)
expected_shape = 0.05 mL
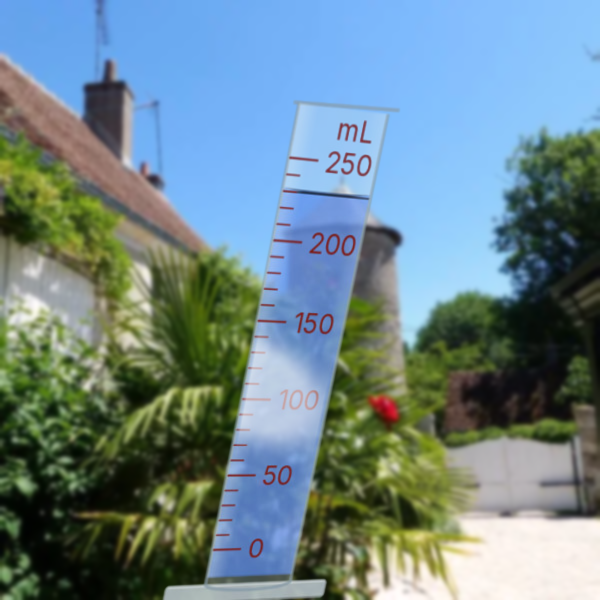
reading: 230 mL
